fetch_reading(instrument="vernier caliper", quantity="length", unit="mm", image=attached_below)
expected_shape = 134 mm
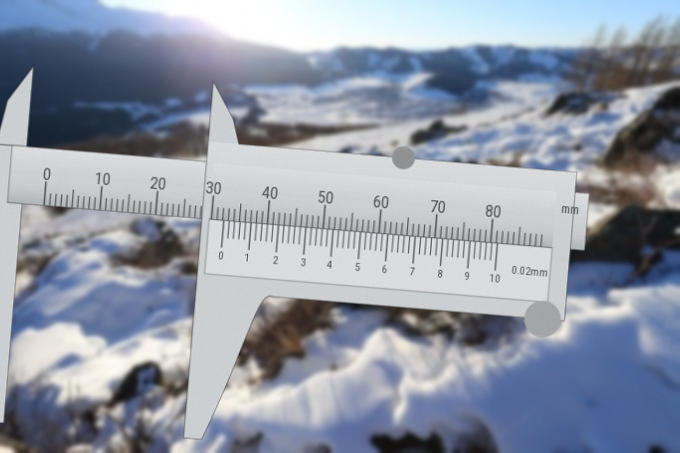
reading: 32.2 mm
